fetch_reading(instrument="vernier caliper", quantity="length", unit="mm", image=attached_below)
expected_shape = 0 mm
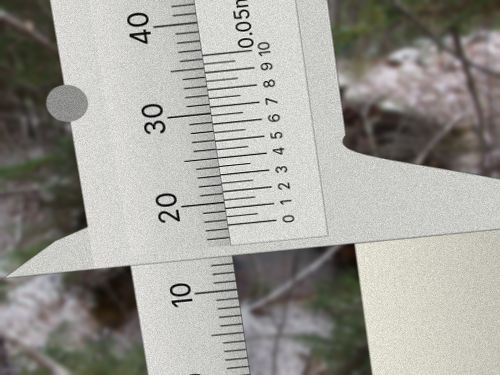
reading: 17.4 mm
